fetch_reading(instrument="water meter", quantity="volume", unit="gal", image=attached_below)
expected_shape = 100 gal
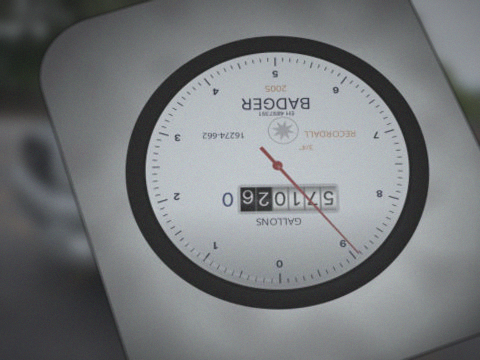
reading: 5710258.9 gal
